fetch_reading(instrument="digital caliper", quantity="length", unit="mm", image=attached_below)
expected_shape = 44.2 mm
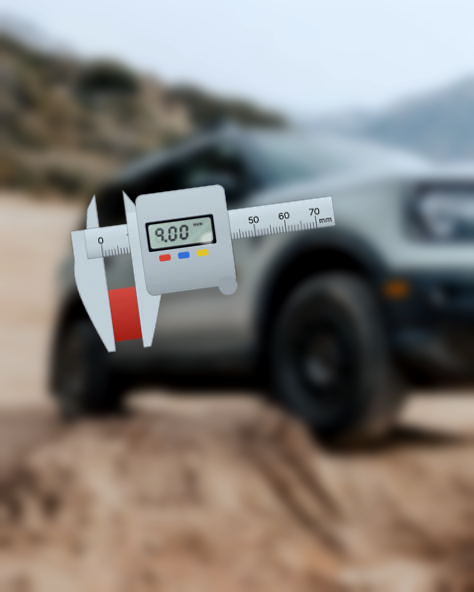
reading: 9.00 mm
